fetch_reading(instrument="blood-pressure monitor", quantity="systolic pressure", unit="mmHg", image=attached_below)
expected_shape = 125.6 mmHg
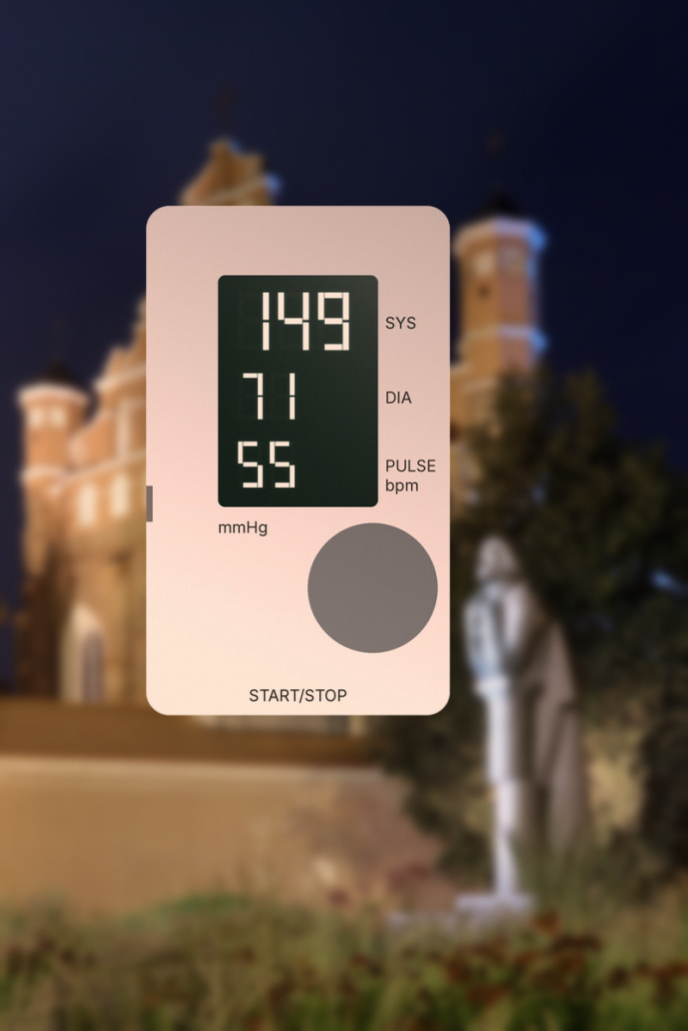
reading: 149 mmHg
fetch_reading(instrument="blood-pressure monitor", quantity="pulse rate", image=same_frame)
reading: 55 bpm
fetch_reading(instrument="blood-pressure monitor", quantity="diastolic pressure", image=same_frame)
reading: 71 mmHg
